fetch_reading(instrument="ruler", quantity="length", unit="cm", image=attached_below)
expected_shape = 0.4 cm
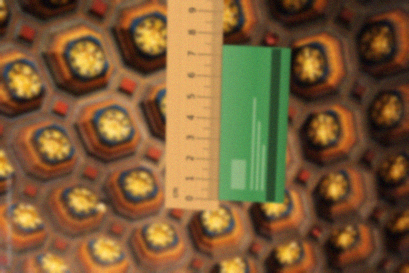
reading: 7.5 cm
